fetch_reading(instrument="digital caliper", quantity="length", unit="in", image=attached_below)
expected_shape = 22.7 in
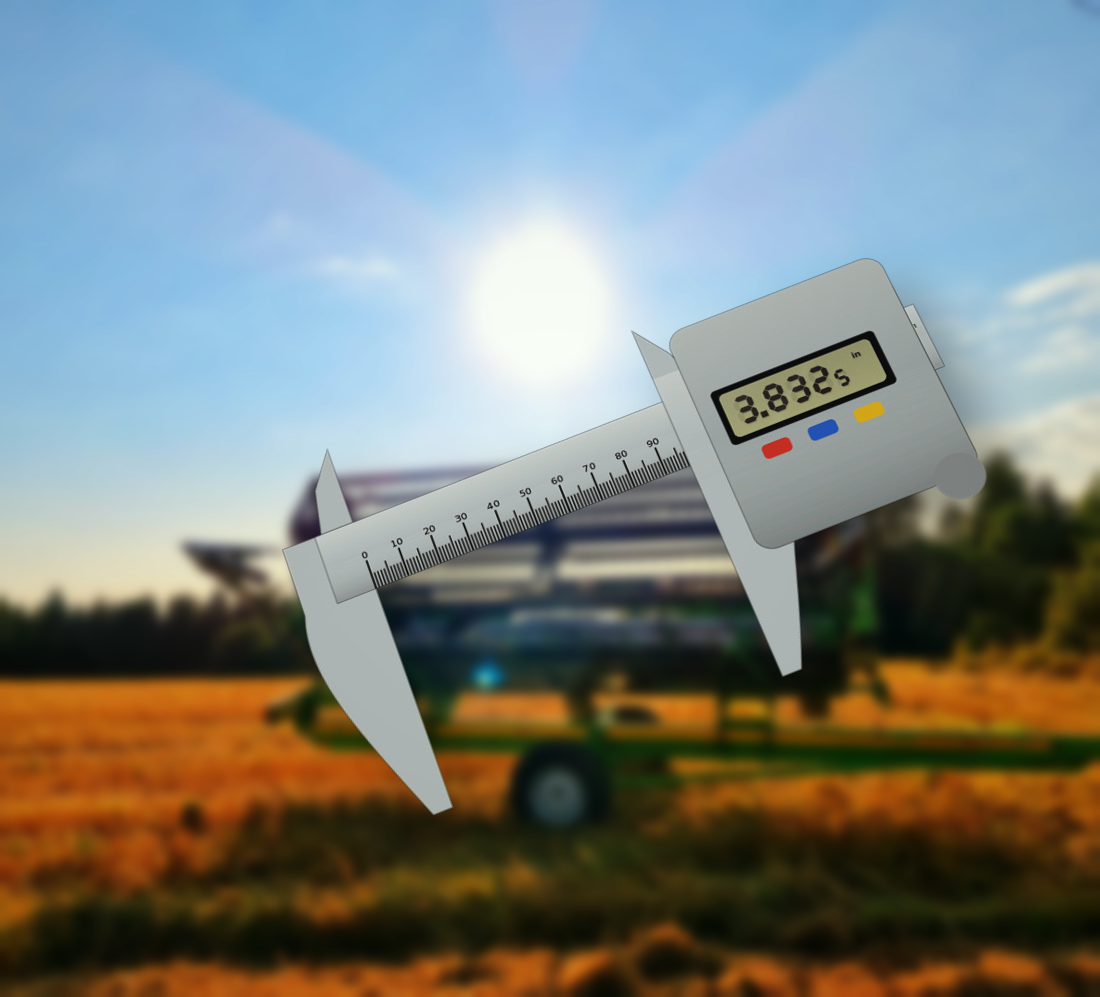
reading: 3.8325 in
